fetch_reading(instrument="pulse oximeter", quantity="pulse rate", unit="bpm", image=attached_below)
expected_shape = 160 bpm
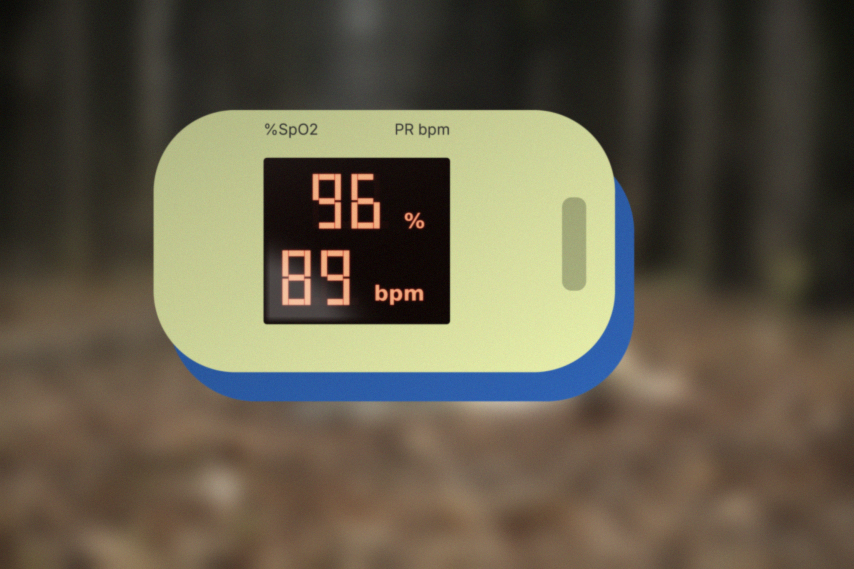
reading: 89 bpm
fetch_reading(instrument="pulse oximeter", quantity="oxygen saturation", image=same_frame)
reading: 96 %
